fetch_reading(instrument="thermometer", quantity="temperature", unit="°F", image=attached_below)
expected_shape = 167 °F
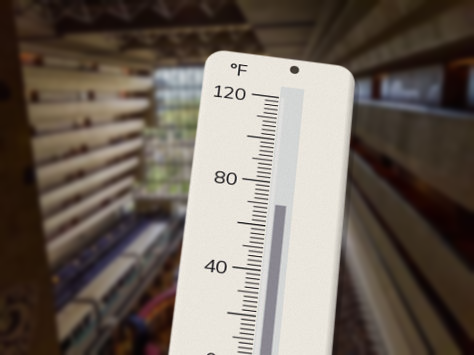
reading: 70 °F
